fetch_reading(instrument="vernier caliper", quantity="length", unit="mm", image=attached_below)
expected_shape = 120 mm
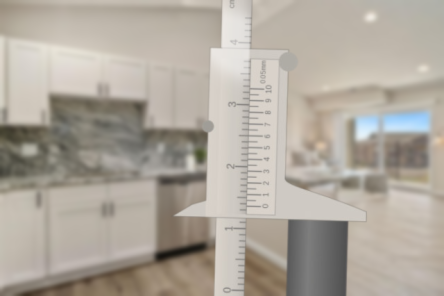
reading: 13.6 mm
